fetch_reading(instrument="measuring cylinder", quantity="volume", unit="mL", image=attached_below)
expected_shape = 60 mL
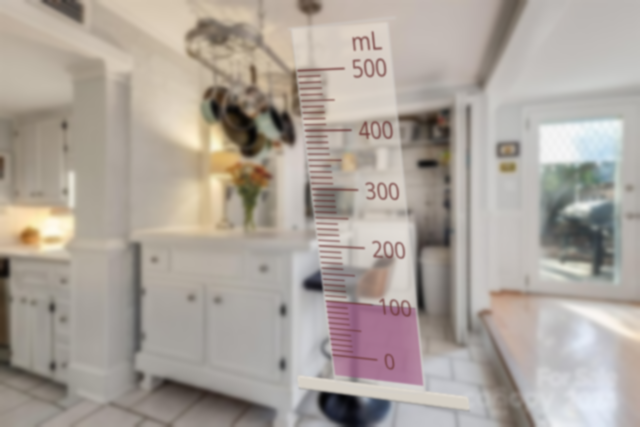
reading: 100 mL
